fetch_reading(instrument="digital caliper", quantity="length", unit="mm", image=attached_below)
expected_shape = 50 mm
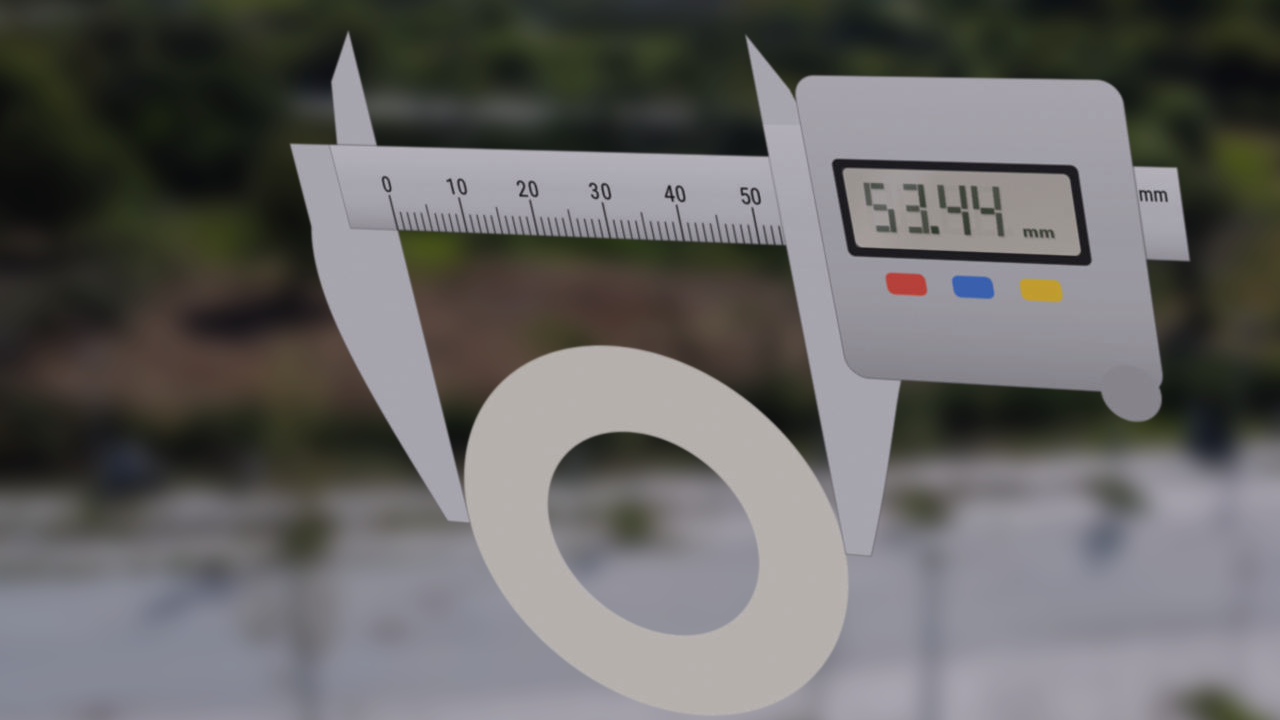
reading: 53.44 mm
